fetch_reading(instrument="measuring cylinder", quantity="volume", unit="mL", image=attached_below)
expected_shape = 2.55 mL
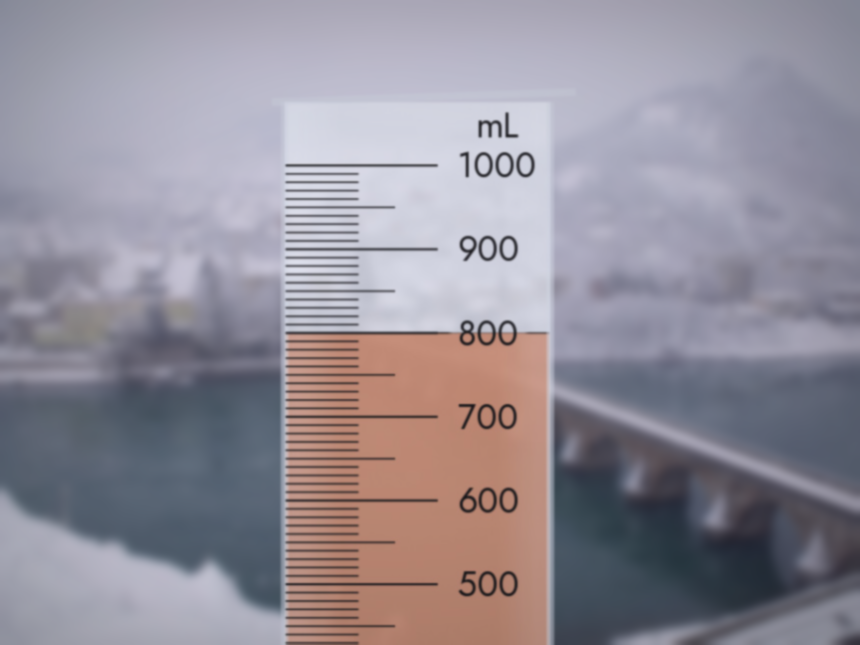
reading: 800 mL
